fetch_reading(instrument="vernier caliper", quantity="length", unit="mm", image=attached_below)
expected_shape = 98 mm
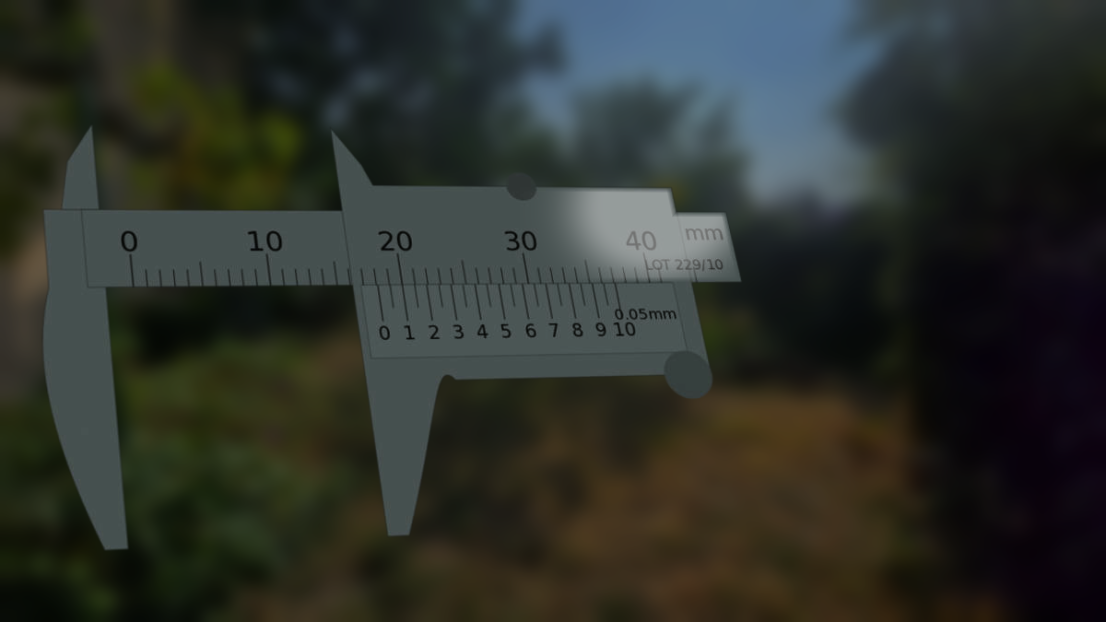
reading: 18.1 mm
